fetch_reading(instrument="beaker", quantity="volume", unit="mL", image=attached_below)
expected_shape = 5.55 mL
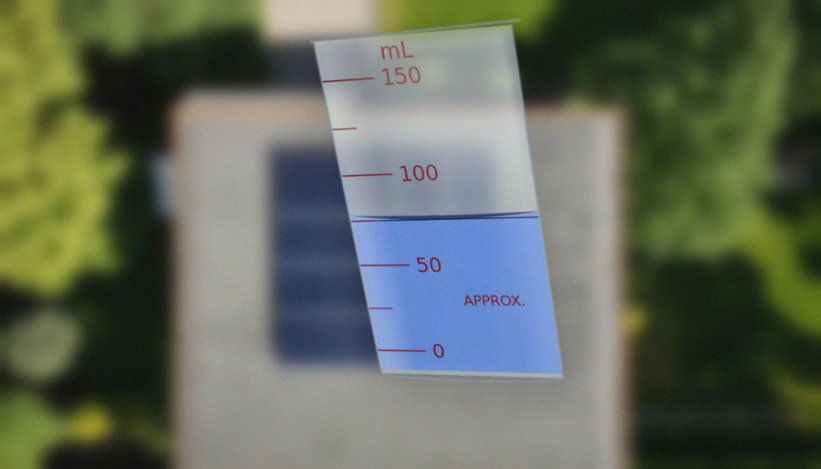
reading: 75 mL
